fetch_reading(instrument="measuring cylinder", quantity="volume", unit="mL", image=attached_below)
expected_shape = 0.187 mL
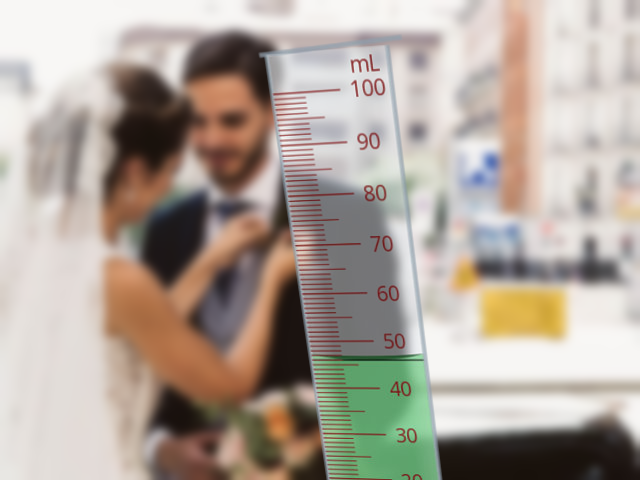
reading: 46 mL
